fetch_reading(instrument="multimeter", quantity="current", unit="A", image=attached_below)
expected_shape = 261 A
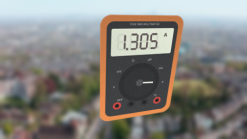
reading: 1.305 A
